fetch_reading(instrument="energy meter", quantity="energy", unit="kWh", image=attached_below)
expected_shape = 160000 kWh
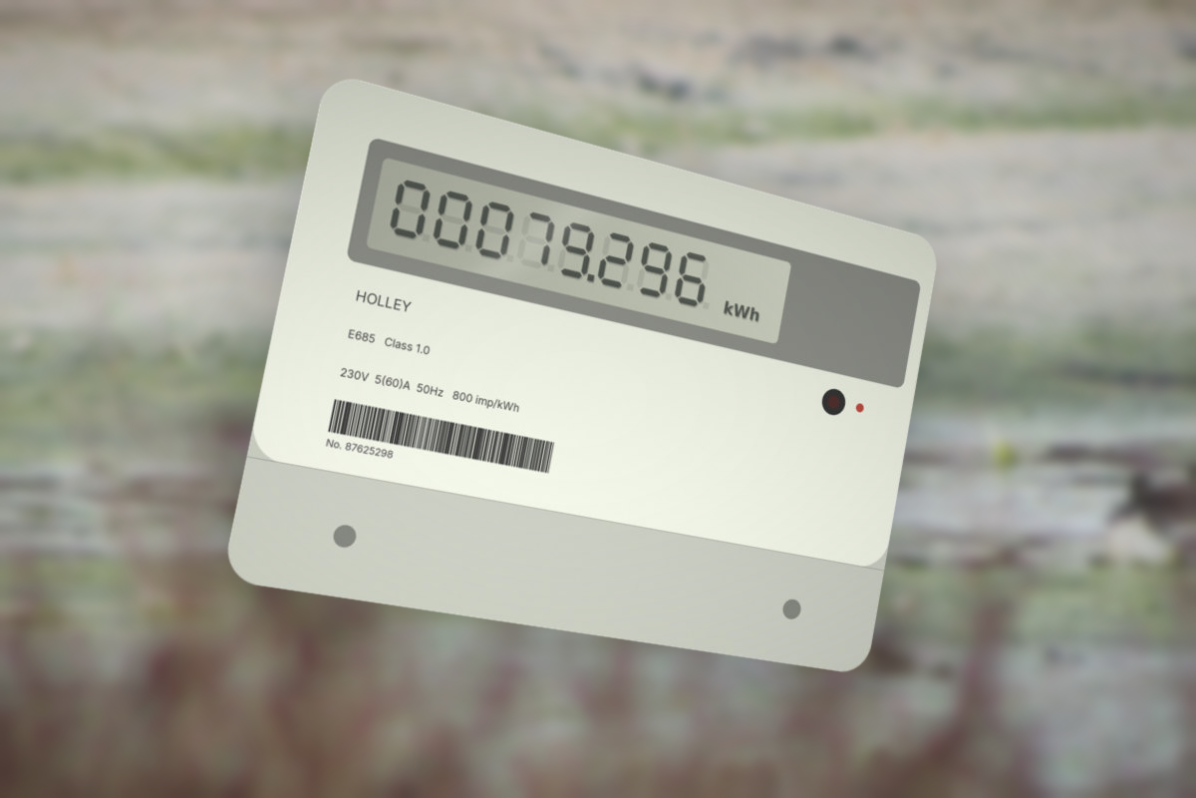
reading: 79.296 kWh
